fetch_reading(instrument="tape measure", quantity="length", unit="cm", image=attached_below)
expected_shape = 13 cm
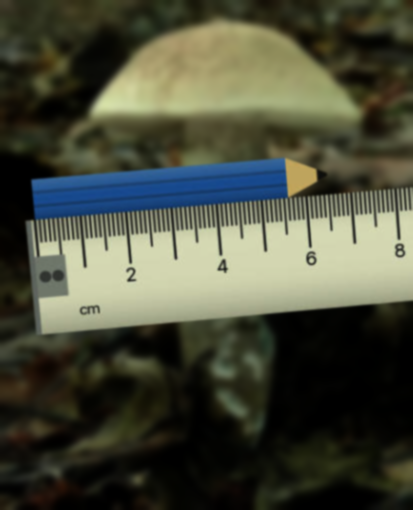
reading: 6.5 cm
